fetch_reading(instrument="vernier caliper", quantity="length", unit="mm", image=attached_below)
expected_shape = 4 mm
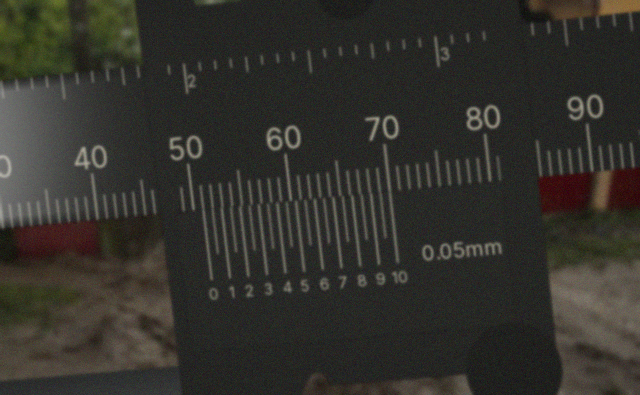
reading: 51.0 mm
